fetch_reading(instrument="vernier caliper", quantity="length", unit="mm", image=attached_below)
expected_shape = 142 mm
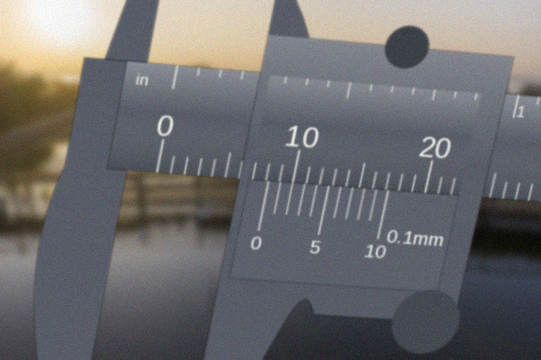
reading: 8.2 mm
